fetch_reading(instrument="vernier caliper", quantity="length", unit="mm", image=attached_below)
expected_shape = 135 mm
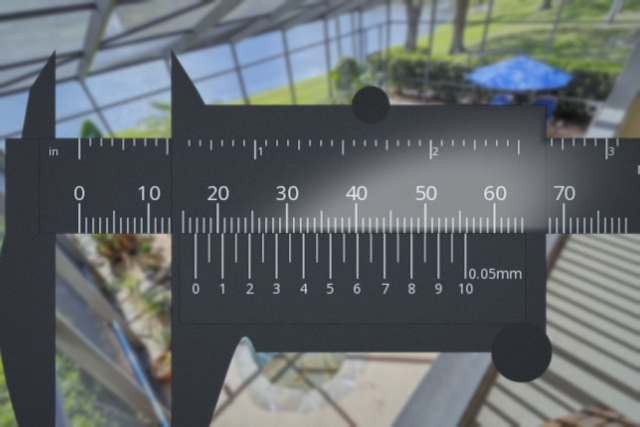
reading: 16.8 mm
